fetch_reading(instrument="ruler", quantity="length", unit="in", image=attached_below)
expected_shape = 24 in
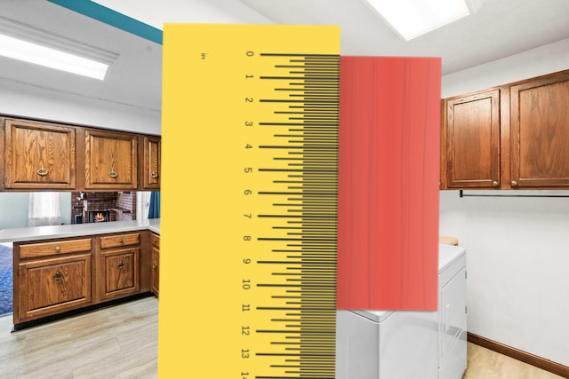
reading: 11 in
